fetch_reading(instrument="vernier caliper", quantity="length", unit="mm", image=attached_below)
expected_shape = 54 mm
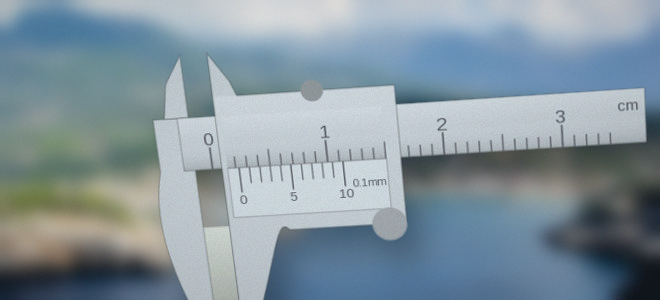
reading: 2.3 mm
